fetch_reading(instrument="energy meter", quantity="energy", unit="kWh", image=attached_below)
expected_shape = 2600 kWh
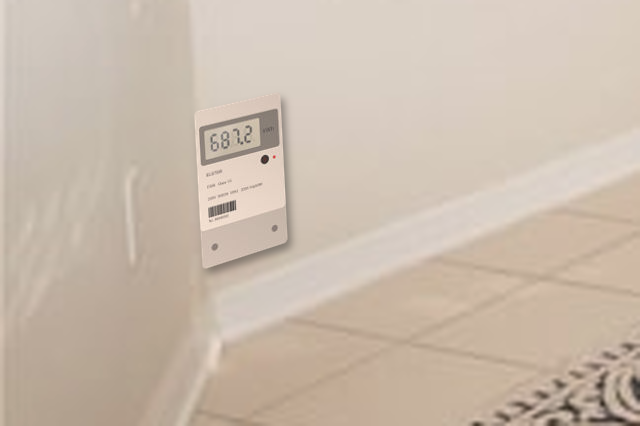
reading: 687.2 kWh
